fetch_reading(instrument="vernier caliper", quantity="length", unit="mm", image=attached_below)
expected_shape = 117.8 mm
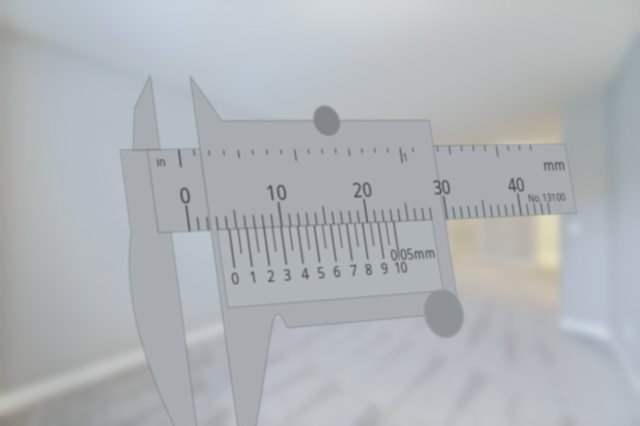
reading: 4.2 mm
